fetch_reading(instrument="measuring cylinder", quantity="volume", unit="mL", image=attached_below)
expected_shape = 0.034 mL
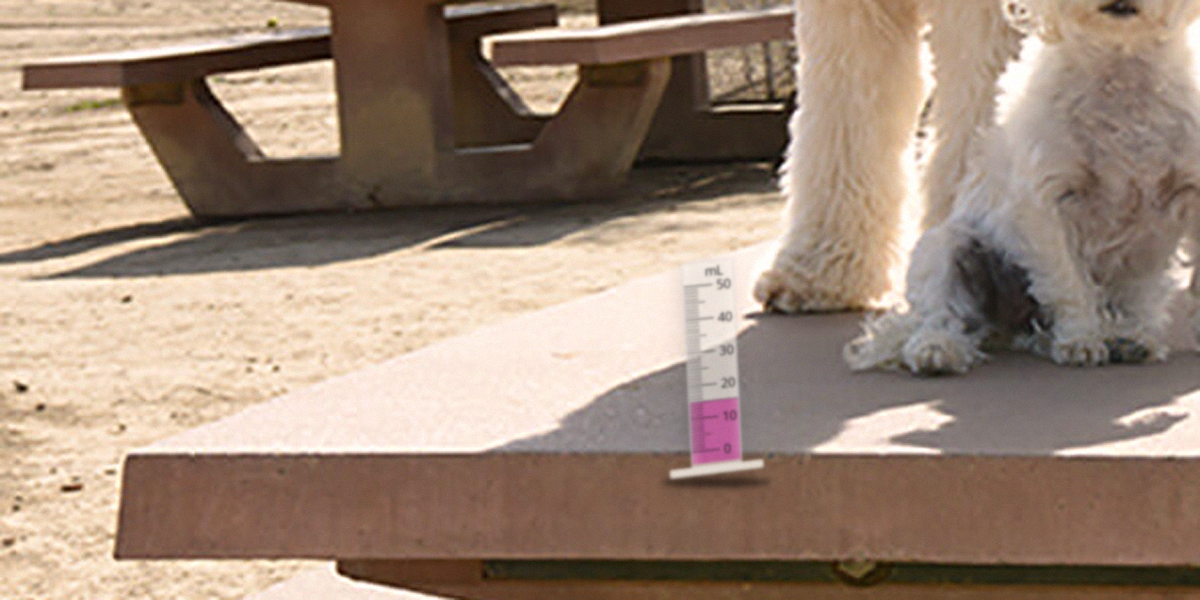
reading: 15 mL
